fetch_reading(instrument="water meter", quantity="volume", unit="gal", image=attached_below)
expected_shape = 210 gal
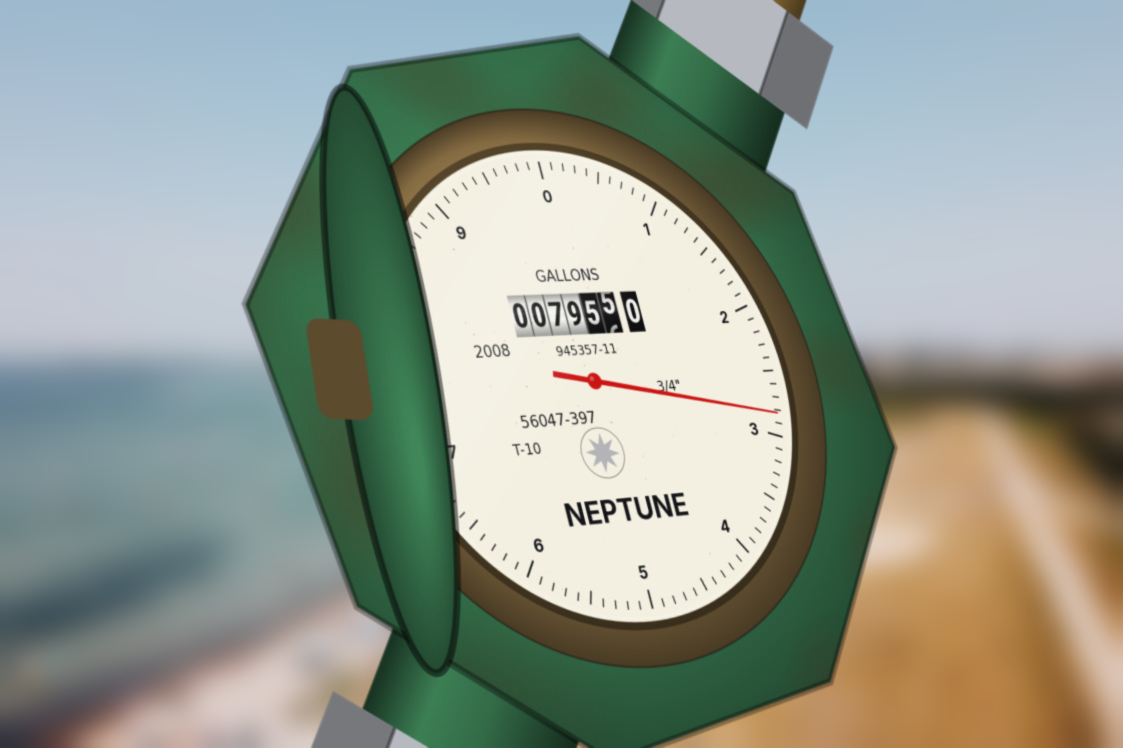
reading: 79552.8 gal
